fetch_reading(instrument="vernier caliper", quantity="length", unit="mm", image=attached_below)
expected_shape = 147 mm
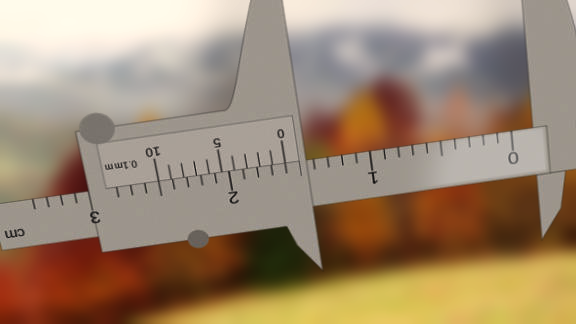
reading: 16.0 mm
